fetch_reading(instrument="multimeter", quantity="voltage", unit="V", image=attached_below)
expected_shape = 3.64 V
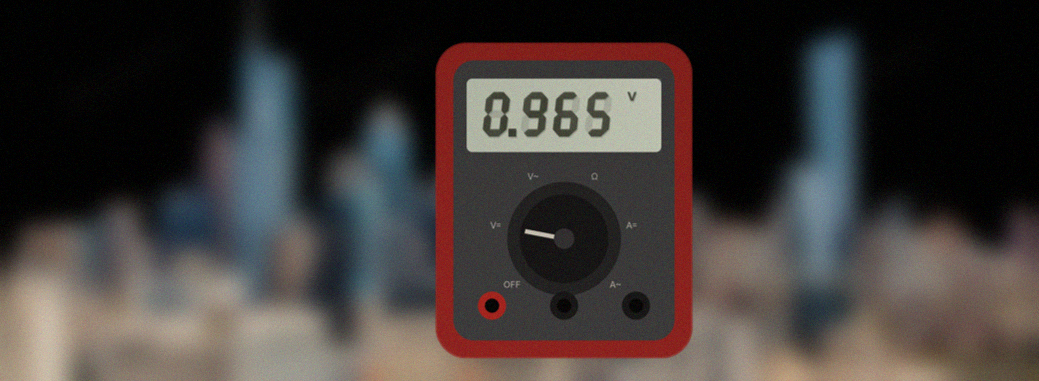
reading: 0.965 V
